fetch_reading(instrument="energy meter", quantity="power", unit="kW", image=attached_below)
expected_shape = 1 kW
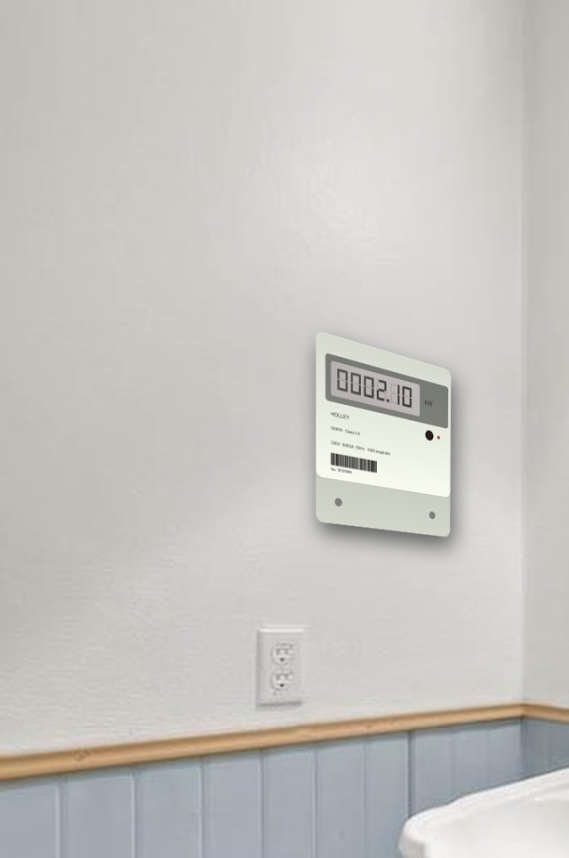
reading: 2.10 kW
